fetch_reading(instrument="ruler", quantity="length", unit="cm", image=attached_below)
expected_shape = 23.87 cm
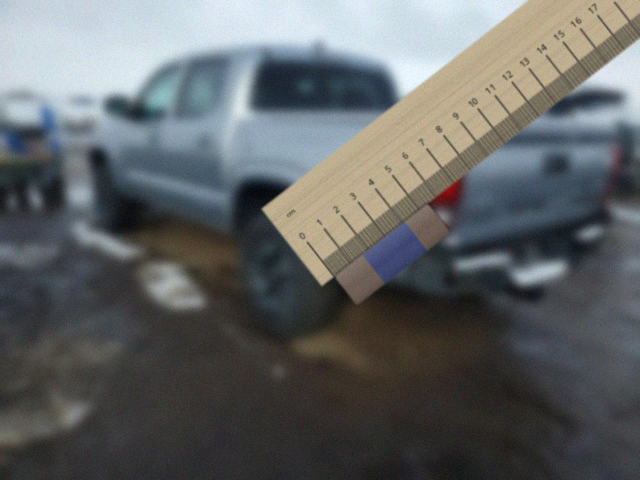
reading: 5.5 cm
